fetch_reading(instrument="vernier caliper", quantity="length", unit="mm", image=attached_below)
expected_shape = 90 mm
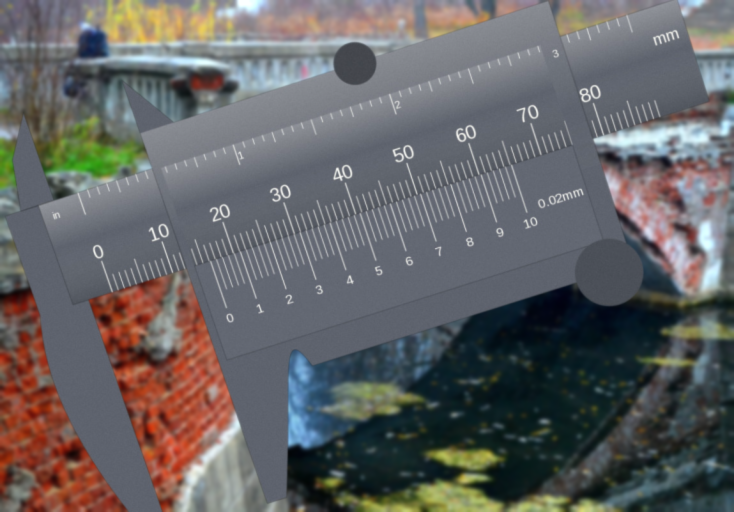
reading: 16.2 mm
